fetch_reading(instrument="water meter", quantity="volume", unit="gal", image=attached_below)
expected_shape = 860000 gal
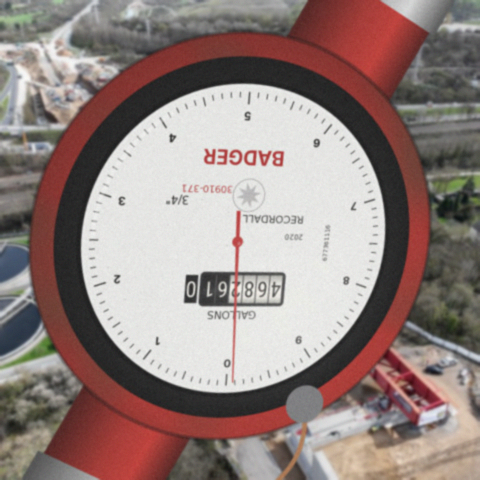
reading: 4682609.9 gal
